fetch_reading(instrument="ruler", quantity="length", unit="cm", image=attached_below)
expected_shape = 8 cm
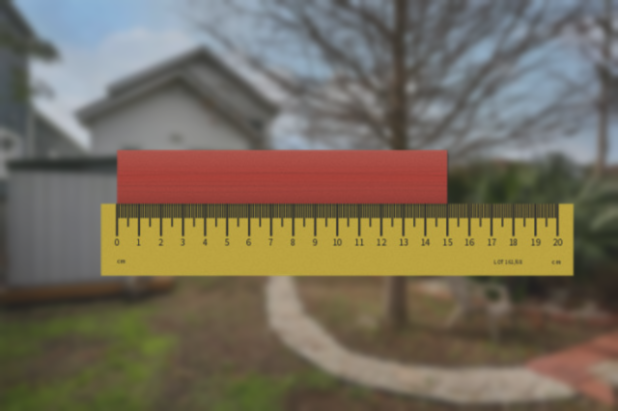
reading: 15 cm
